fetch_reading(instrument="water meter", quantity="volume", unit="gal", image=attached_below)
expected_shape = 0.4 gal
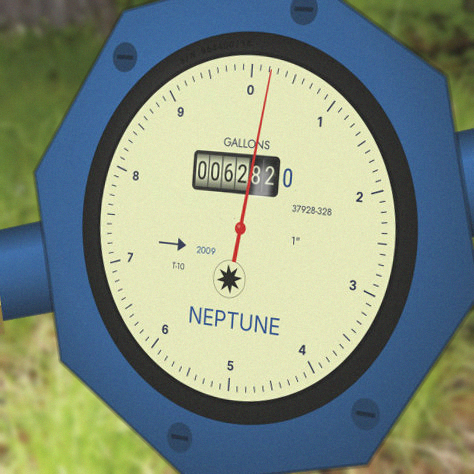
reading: 62820.2 gal
